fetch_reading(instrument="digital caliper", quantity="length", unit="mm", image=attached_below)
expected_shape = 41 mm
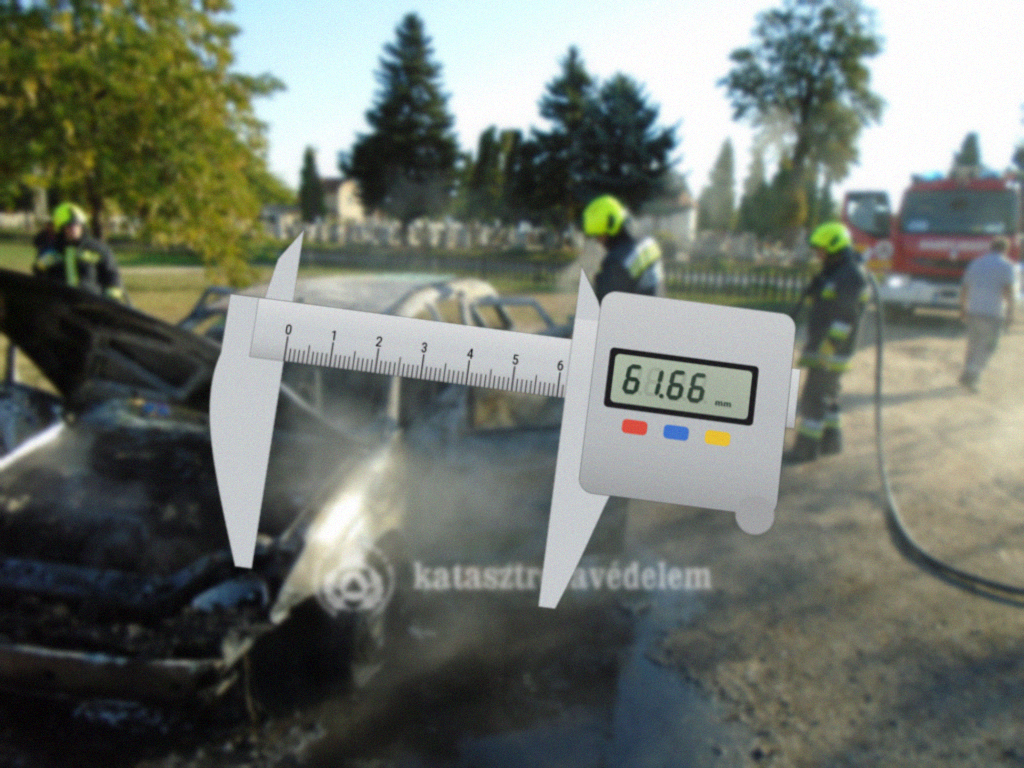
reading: 61.66 mm
